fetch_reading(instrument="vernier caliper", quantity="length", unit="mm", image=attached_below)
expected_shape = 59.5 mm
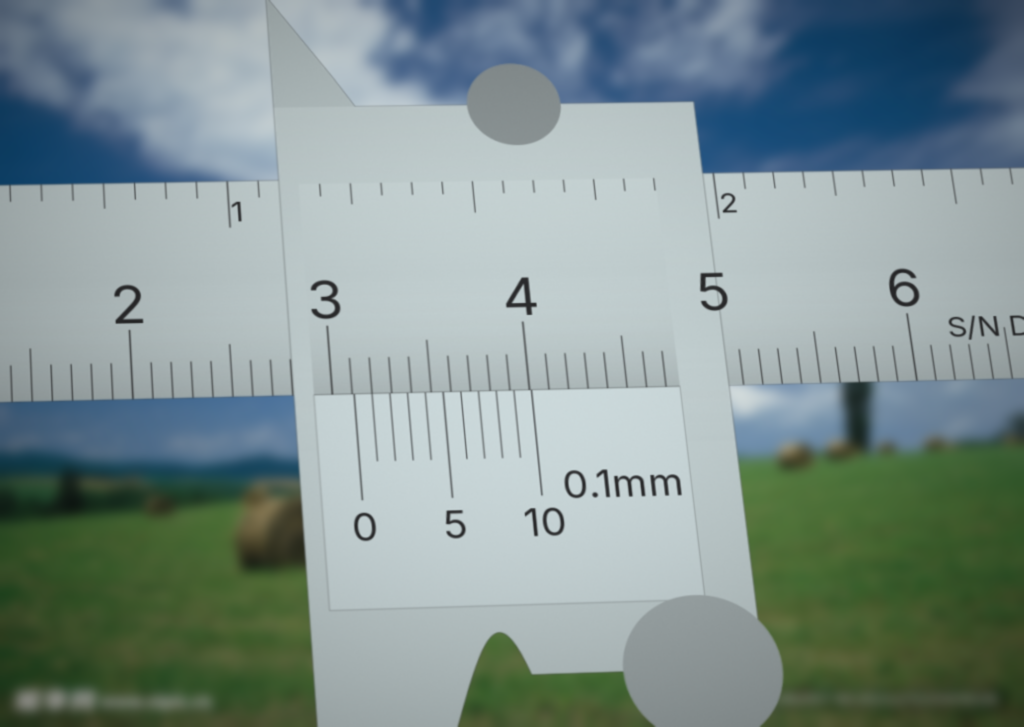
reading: 31.1 mm
